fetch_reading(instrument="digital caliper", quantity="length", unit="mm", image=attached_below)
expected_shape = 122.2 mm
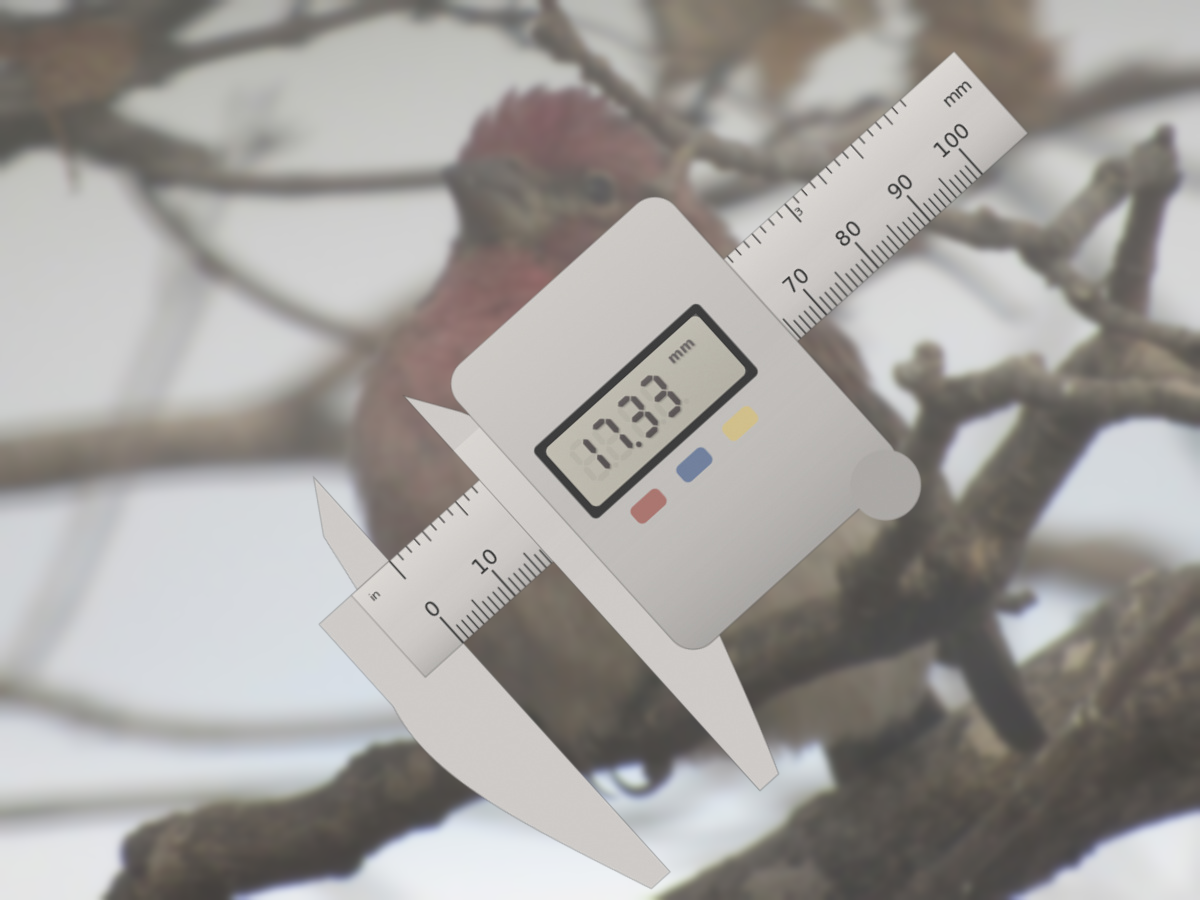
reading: 17.33 mm
